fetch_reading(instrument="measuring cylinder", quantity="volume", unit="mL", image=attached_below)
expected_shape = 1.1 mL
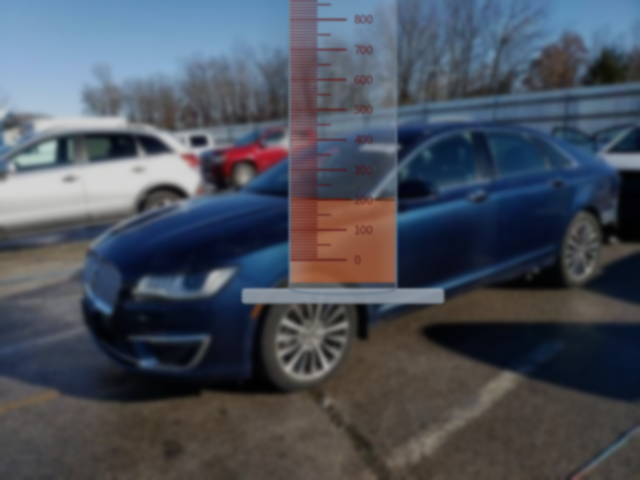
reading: 200 mL
